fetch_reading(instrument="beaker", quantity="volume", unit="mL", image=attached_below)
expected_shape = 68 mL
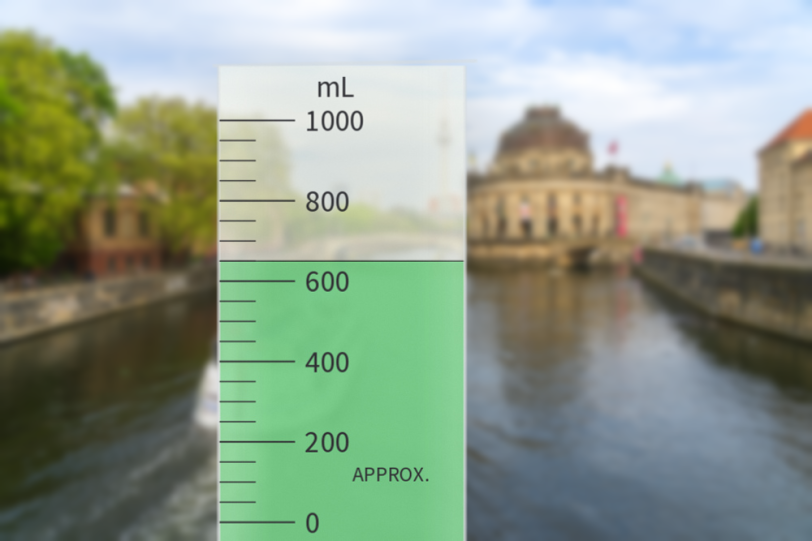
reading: 650 mL
